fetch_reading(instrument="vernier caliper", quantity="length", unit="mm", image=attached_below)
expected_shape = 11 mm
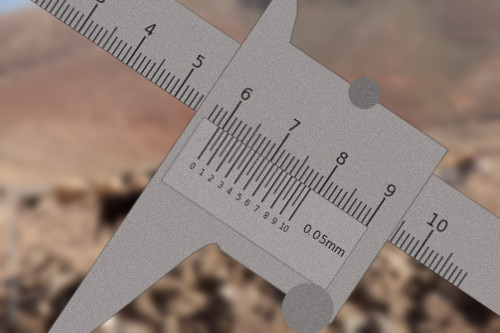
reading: 59.4 mm
